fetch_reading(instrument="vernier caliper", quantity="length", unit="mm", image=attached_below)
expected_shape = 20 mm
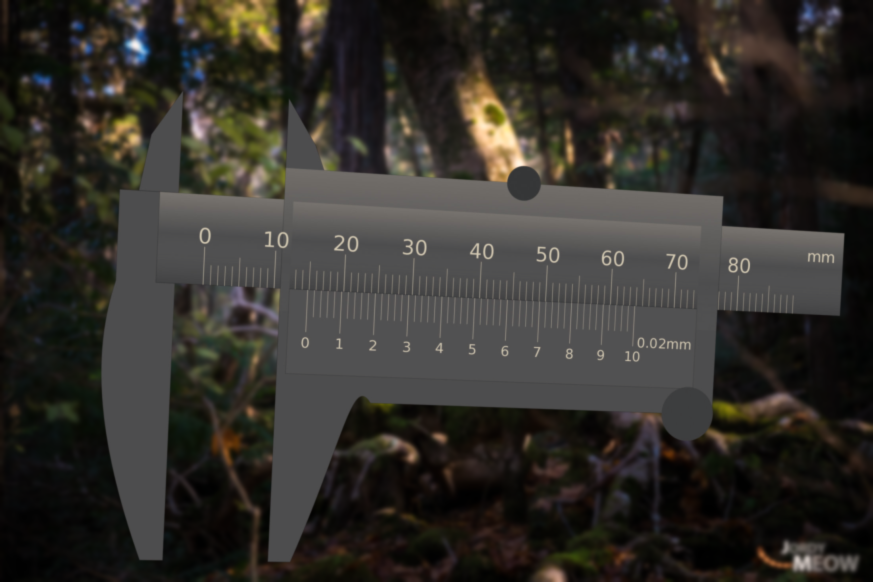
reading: 14.8 mm
